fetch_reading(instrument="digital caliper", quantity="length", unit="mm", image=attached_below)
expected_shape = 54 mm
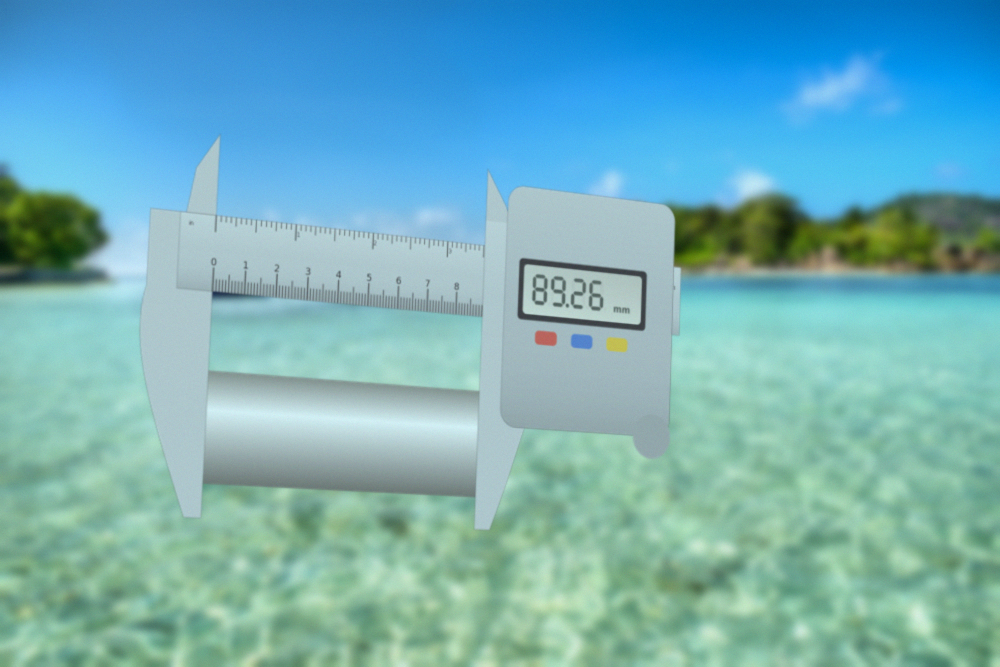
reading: 89.26 mm
